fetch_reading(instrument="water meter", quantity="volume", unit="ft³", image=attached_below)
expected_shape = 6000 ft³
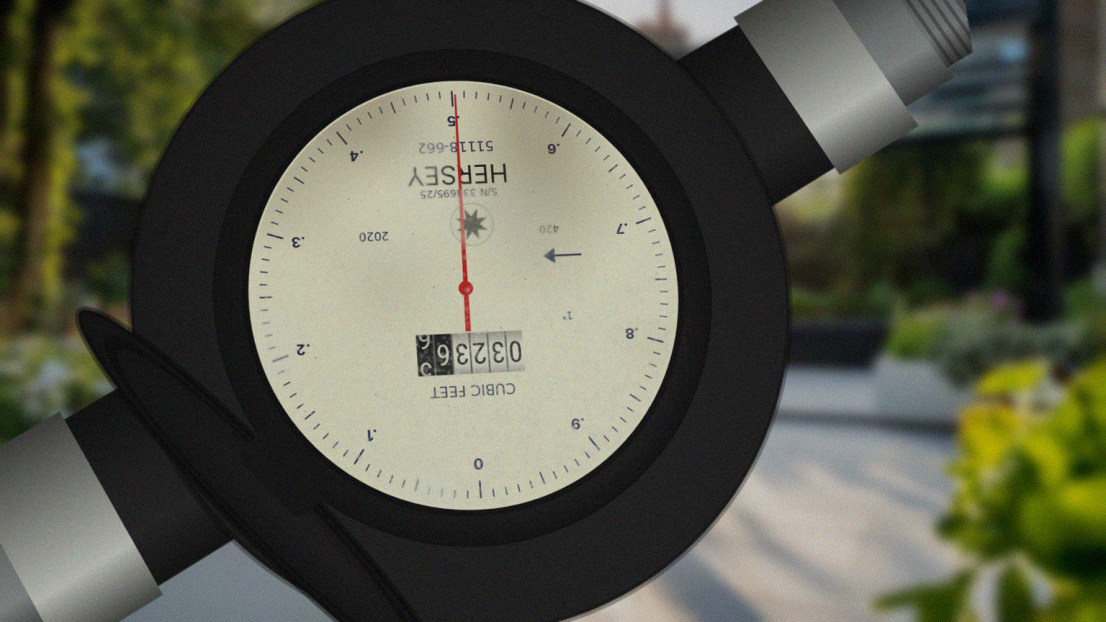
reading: 32365.50 ft³
